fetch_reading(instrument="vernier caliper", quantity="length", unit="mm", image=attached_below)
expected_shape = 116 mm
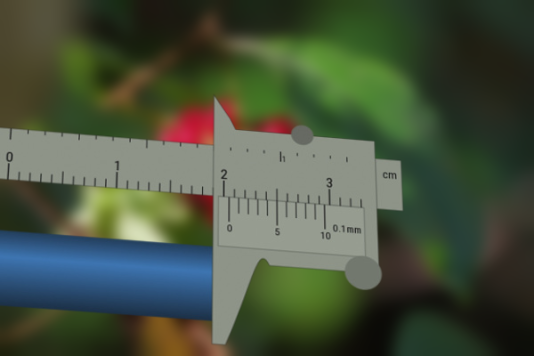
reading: 20.5 mm
